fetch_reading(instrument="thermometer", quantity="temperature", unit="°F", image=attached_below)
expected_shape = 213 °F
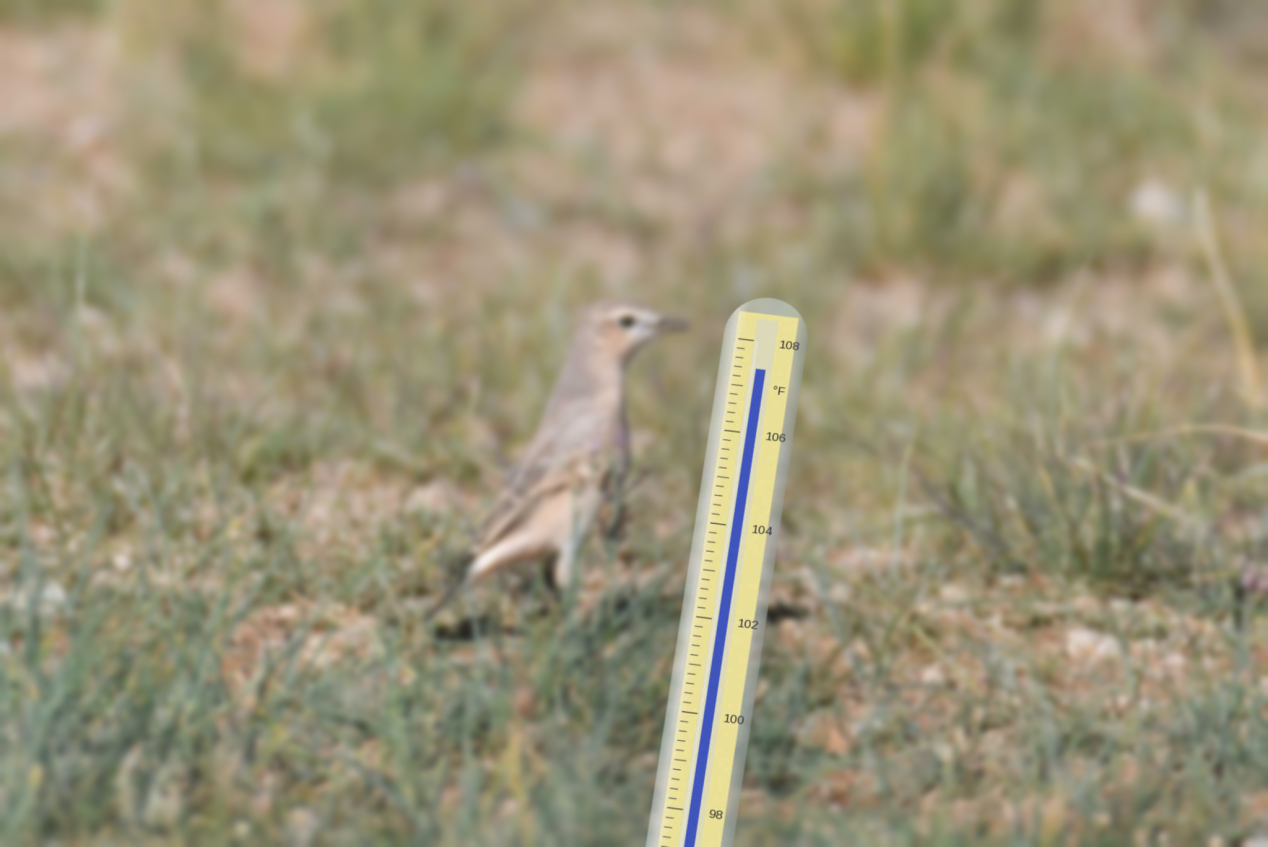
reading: 107.4 °F
